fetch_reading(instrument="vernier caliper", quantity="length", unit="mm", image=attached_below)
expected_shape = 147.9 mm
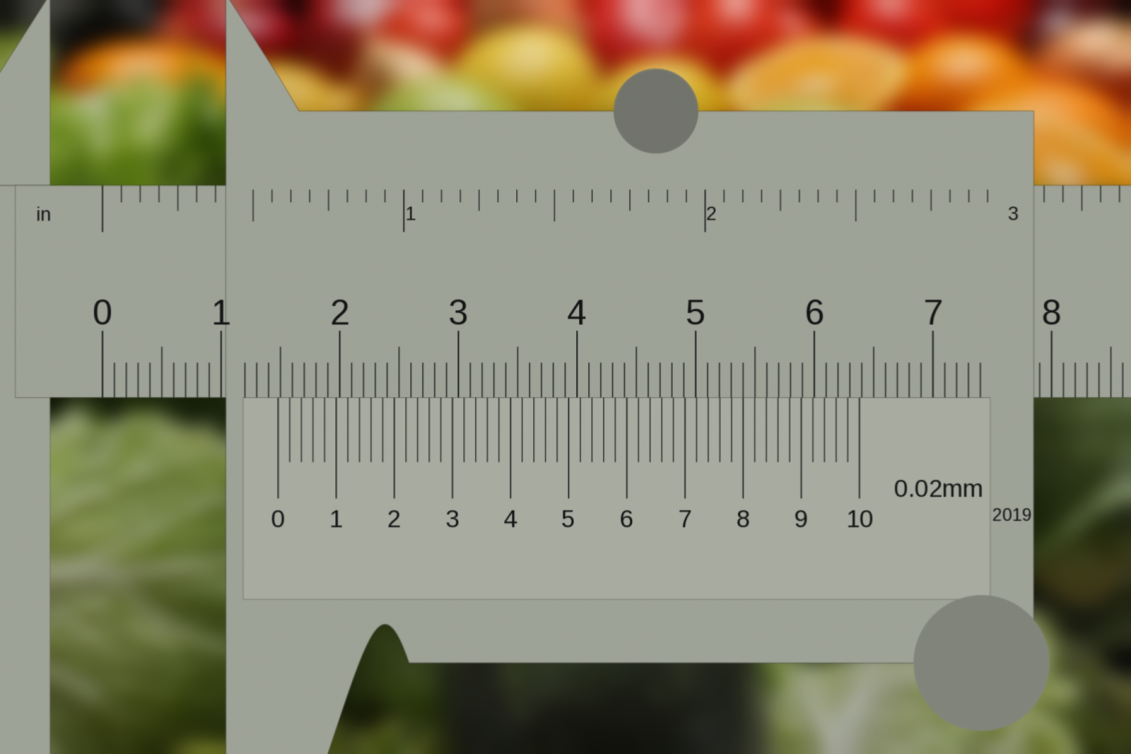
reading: 14.8 mm
